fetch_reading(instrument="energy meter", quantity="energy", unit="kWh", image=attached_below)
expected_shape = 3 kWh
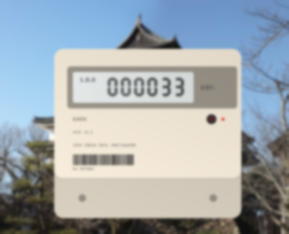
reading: 33 kWh
